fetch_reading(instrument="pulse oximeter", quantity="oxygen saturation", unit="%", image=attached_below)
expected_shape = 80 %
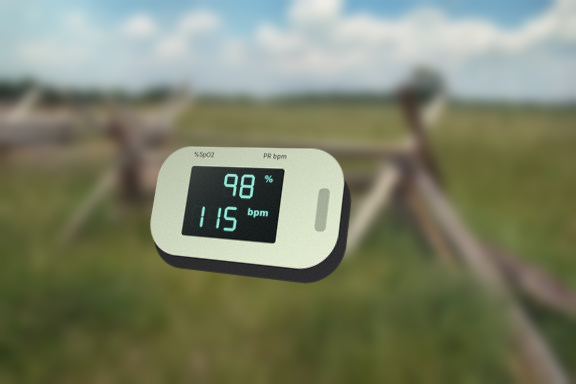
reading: 98 %
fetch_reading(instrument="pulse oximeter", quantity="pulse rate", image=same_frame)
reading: 115 bpm
